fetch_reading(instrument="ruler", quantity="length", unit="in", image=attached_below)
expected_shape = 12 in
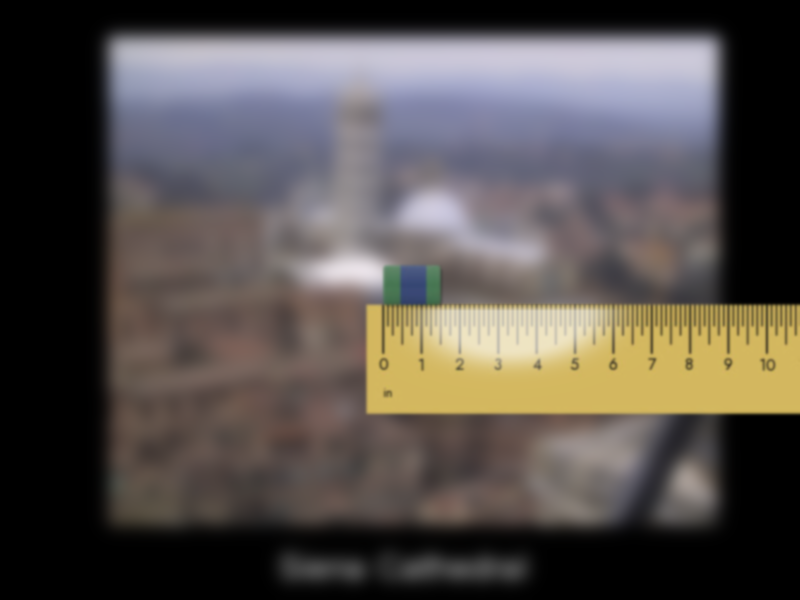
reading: 1.5 in
